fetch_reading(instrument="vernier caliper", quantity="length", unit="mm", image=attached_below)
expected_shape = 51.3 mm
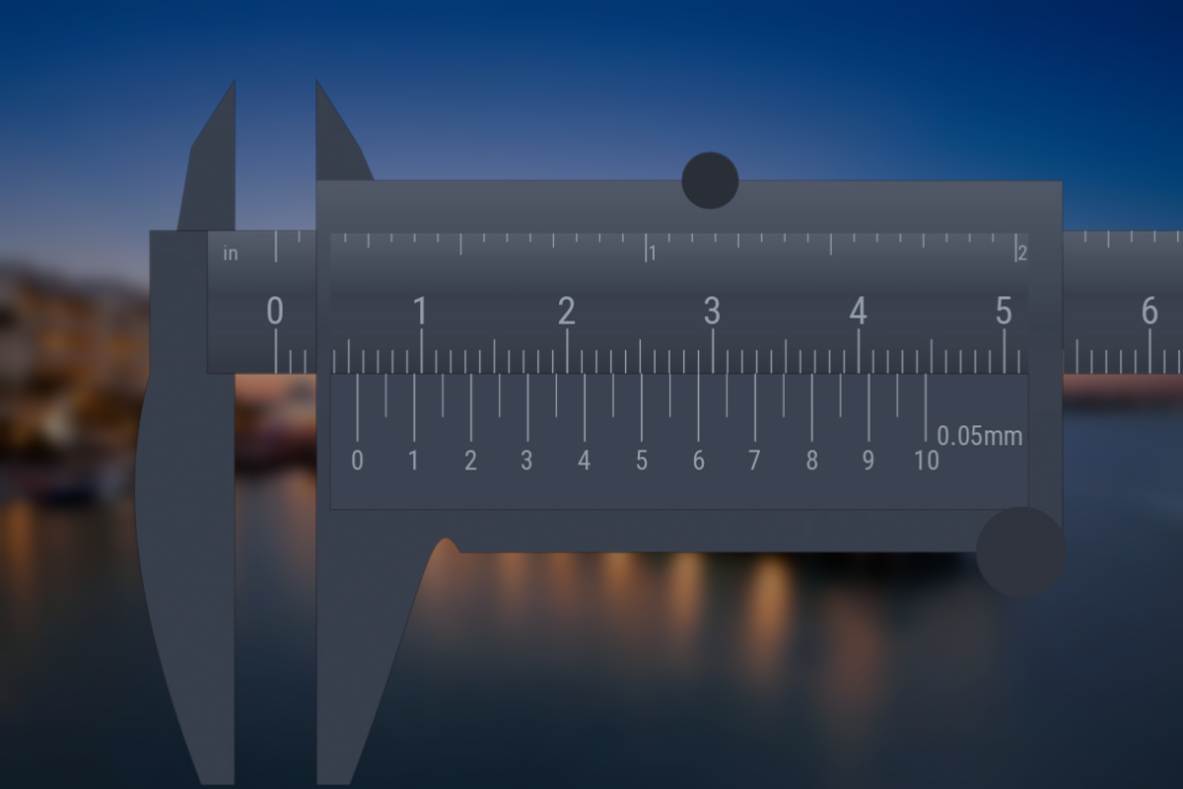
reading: 5.6 mm
